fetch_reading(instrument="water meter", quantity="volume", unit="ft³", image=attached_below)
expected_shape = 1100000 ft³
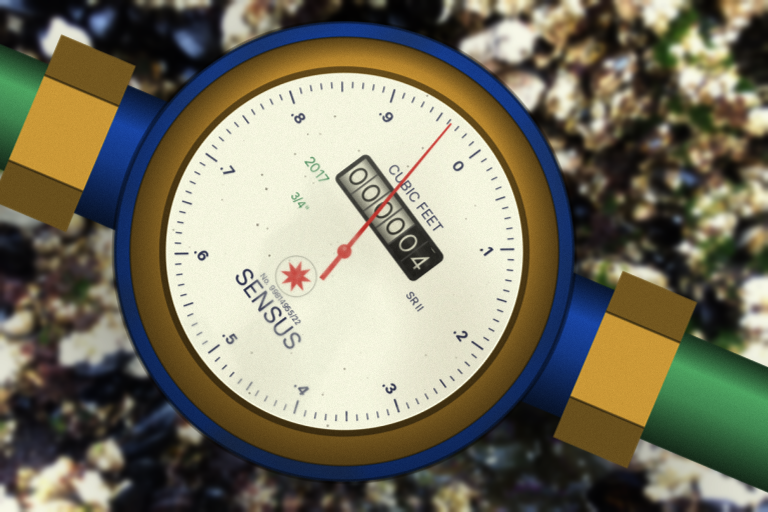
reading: 3.96 ft³
